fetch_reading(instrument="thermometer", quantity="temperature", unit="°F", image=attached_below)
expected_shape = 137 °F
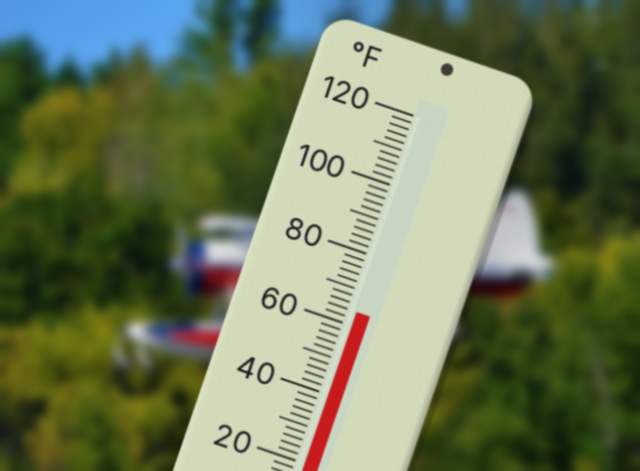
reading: 64 °F
